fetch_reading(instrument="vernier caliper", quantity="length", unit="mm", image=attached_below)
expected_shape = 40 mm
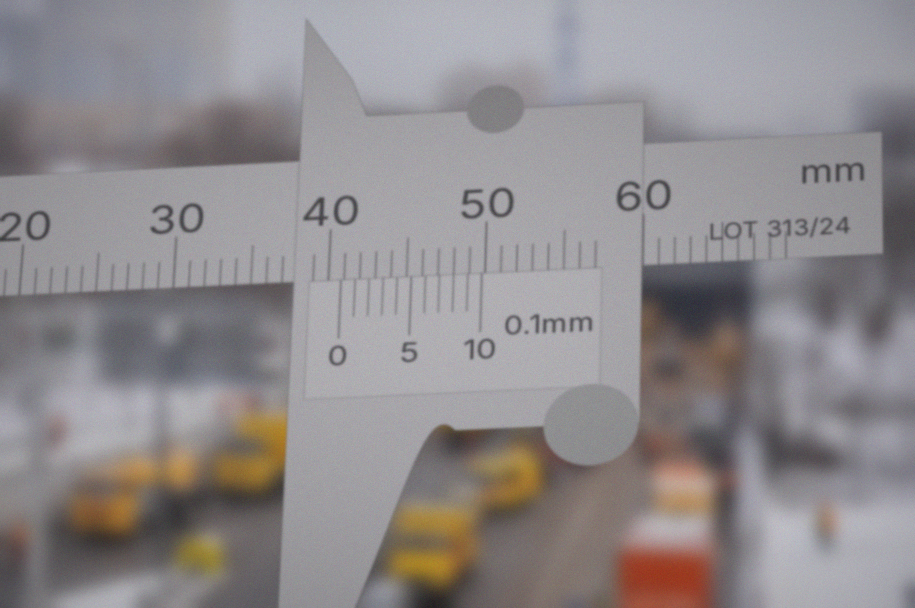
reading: 40.8 mm
